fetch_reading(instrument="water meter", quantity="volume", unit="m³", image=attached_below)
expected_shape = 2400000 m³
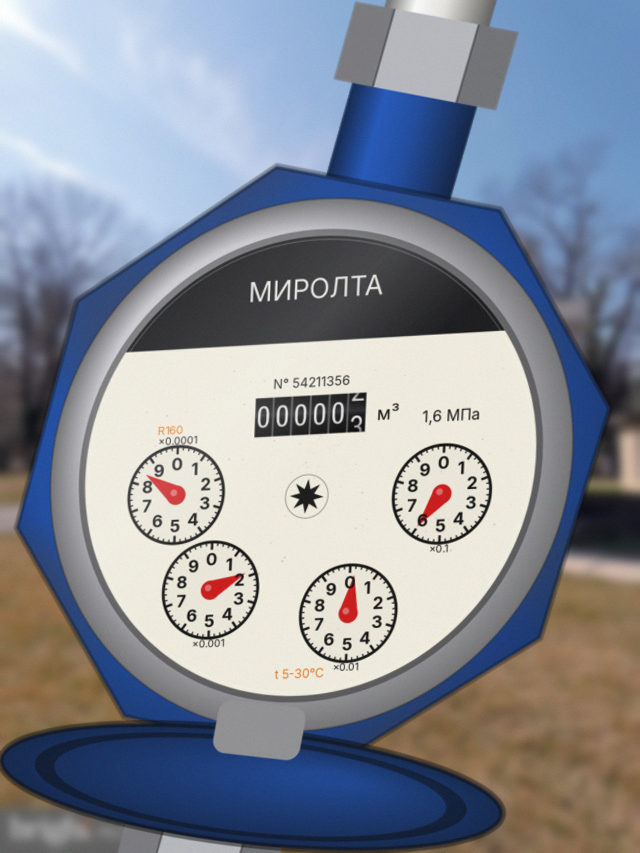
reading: 2.6018 m³
